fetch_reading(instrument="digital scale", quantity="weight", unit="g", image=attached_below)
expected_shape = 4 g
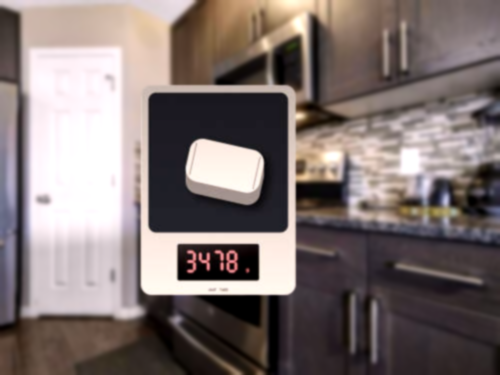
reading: 3478 g
